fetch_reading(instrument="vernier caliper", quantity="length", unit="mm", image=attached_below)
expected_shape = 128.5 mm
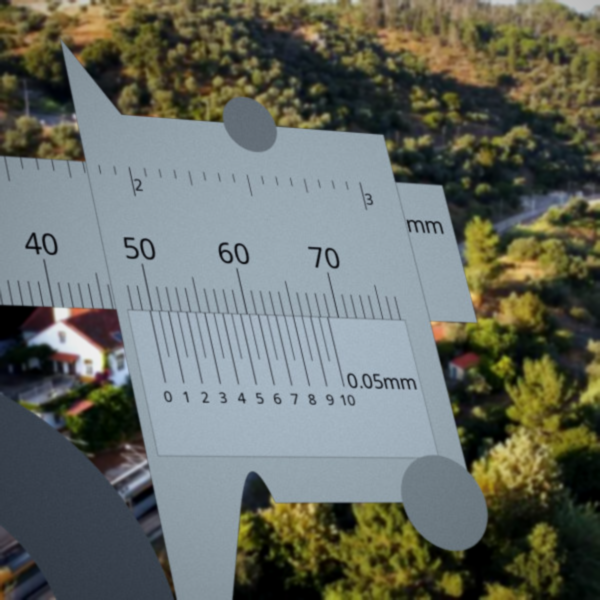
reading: 49.8 mm
